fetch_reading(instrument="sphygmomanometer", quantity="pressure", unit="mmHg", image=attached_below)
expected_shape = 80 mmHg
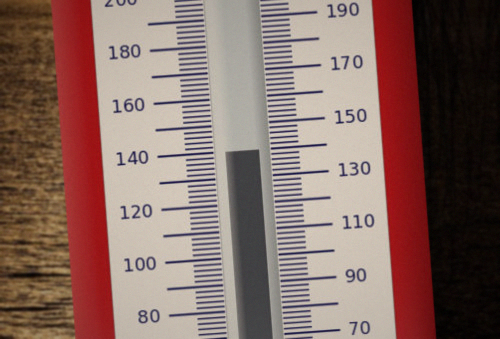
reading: 140 mmHg
